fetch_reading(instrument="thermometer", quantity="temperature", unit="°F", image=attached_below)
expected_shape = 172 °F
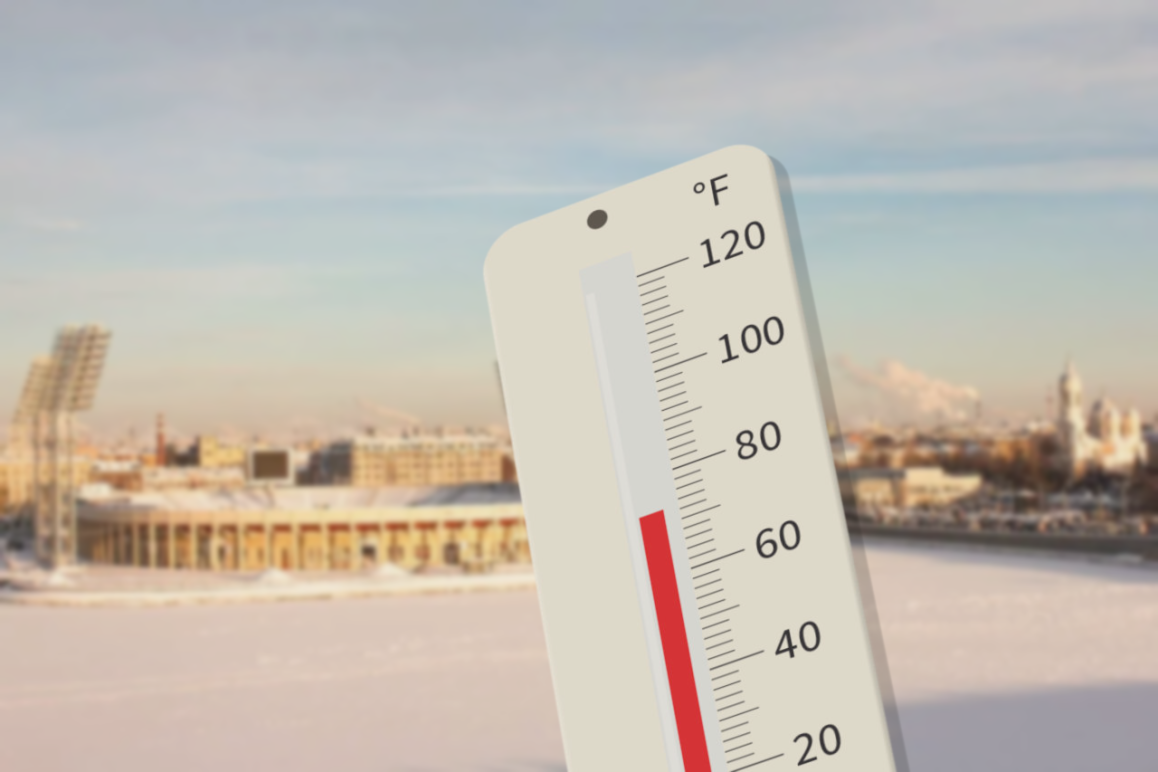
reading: 73 °F
